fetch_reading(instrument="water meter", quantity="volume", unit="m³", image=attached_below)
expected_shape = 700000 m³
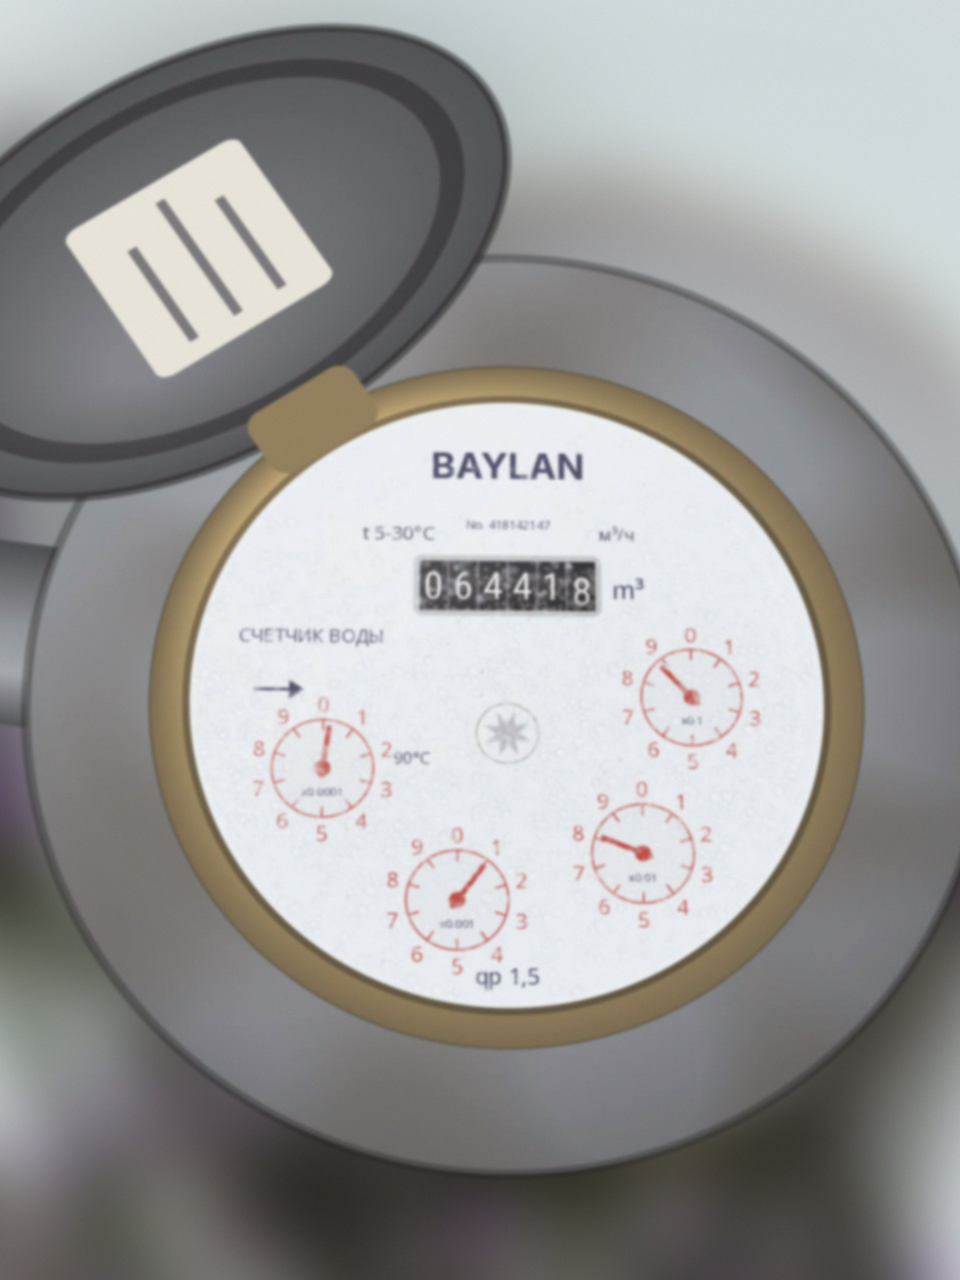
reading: 64417.8810 m³
